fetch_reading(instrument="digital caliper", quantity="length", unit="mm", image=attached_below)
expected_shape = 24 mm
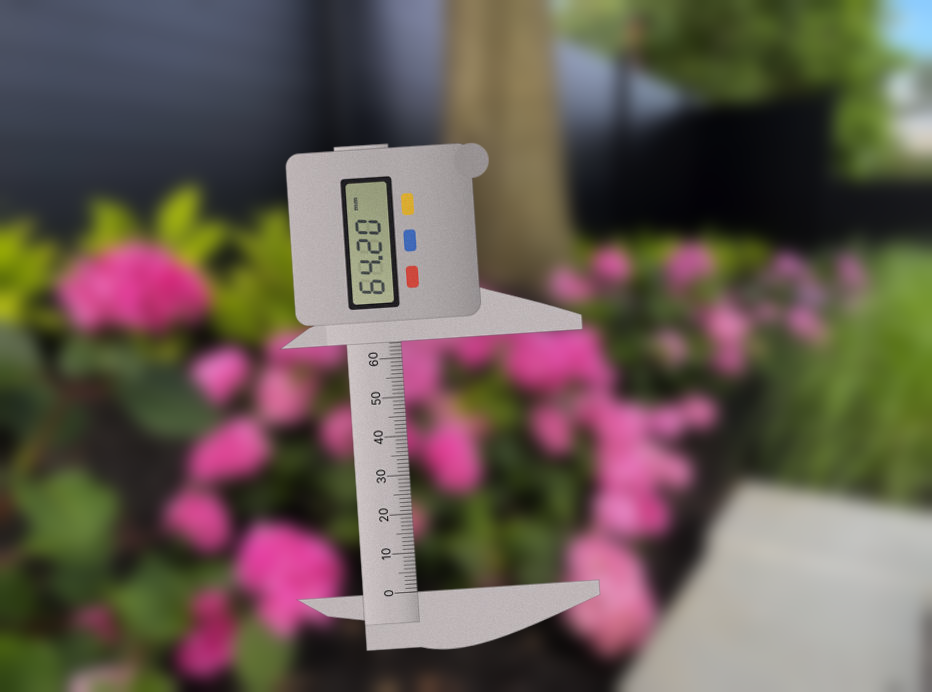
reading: 64.20 mm
